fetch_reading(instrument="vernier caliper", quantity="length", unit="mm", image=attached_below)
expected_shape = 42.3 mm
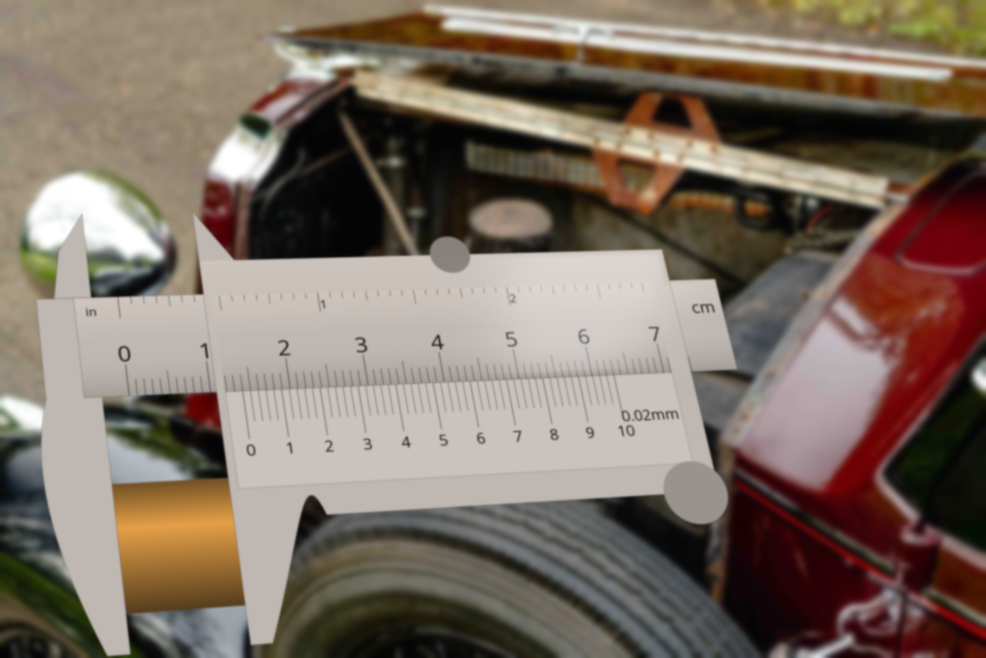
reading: 14.0 mm
